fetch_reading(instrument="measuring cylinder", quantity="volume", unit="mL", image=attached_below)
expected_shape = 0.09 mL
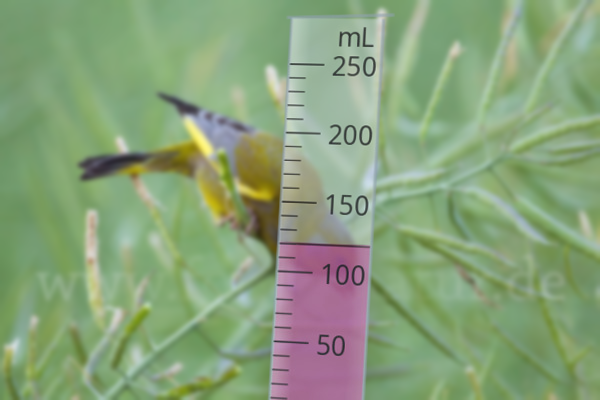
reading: 120 mL
